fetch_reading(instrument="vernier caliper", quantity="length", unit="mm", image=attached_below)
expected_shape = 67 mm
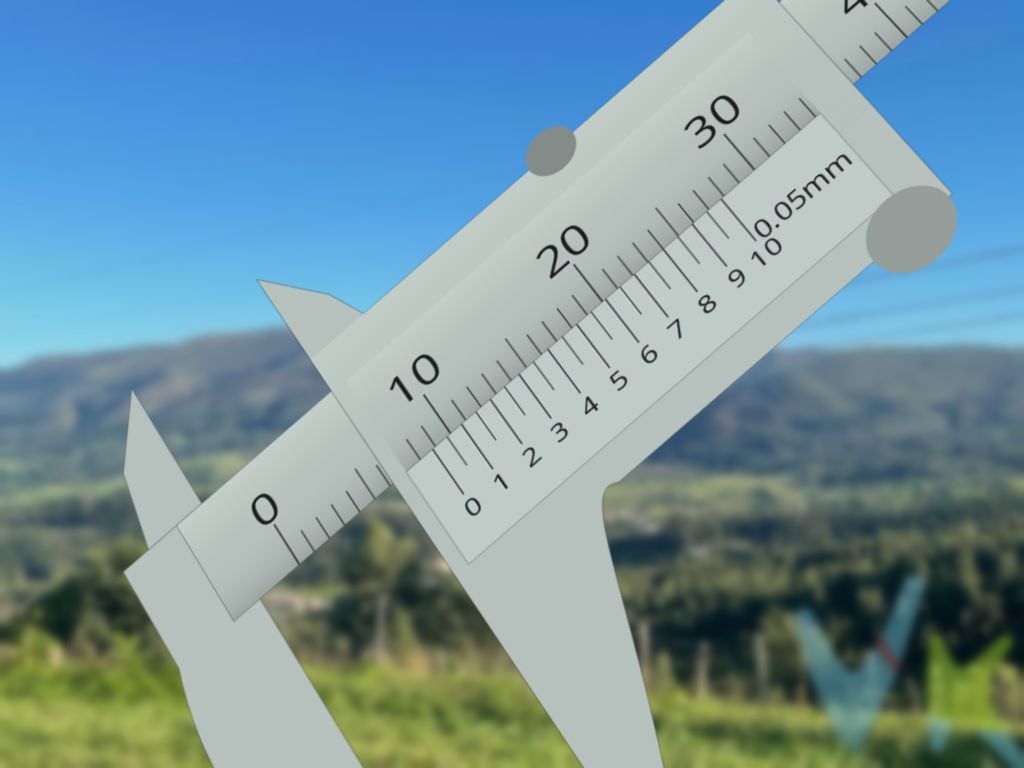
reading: 8.8 mm
